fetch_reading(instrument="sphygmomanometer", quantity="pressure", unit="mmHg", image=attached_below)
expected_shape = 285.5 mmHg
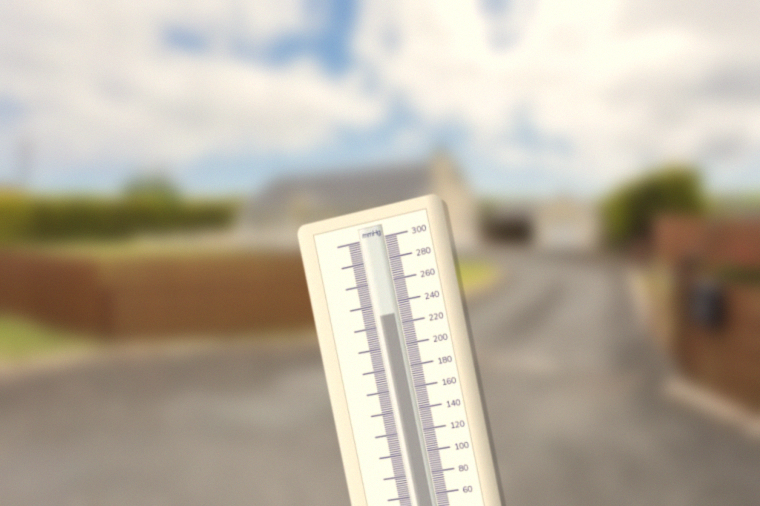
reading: 230 mmHg
